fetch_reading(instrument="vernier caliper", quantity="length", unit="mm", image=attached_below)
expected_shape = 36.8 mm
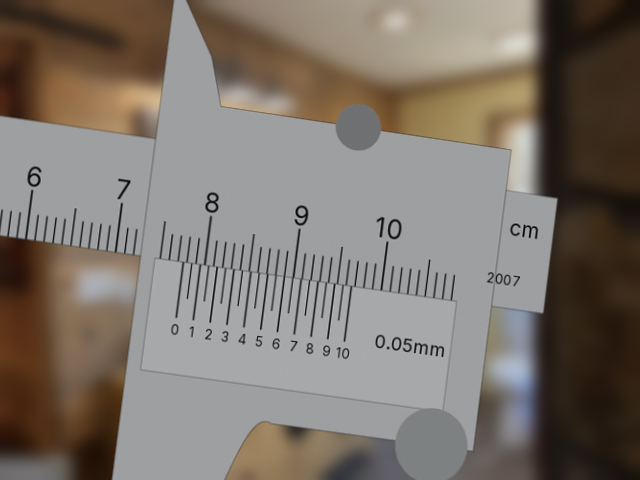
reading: 77.6 mm
